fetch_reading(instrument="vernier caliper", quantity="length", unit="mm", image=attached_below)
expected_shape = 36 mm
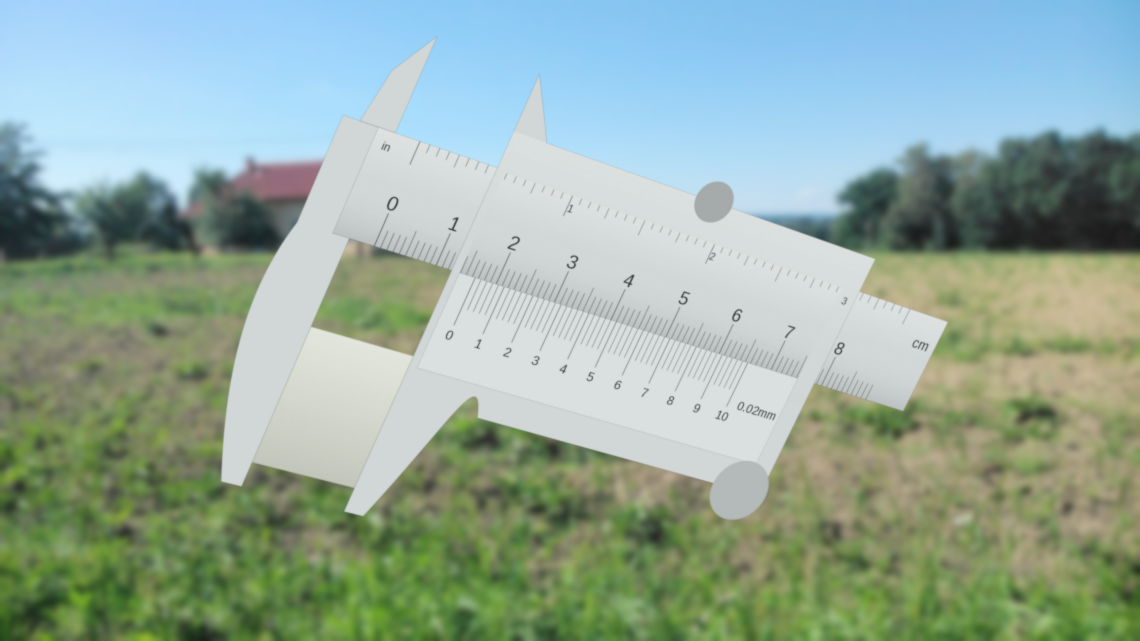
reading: 16.5 mm
